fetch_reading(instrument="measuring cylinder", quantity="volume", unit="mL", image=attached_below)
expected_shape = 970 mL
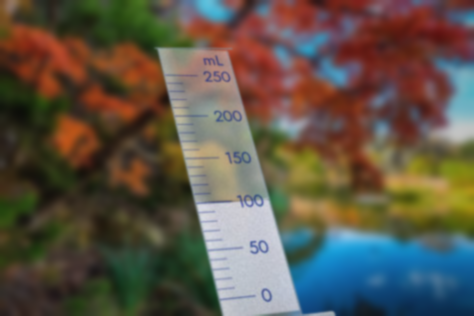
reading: 100 mL
